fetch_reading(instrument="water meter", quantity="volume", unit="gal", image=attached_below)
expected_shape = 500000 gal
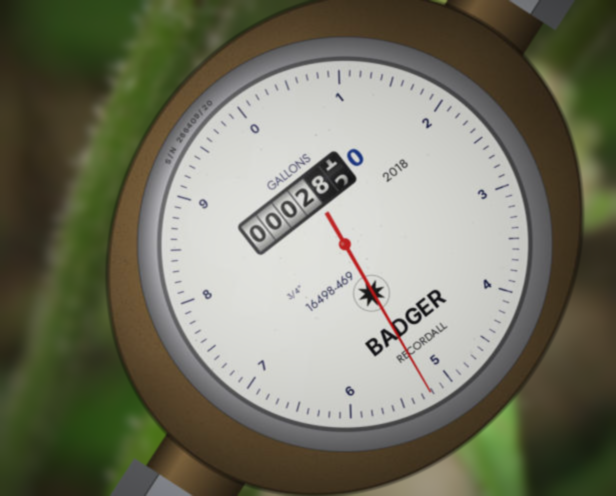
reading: 2815.2 gal
